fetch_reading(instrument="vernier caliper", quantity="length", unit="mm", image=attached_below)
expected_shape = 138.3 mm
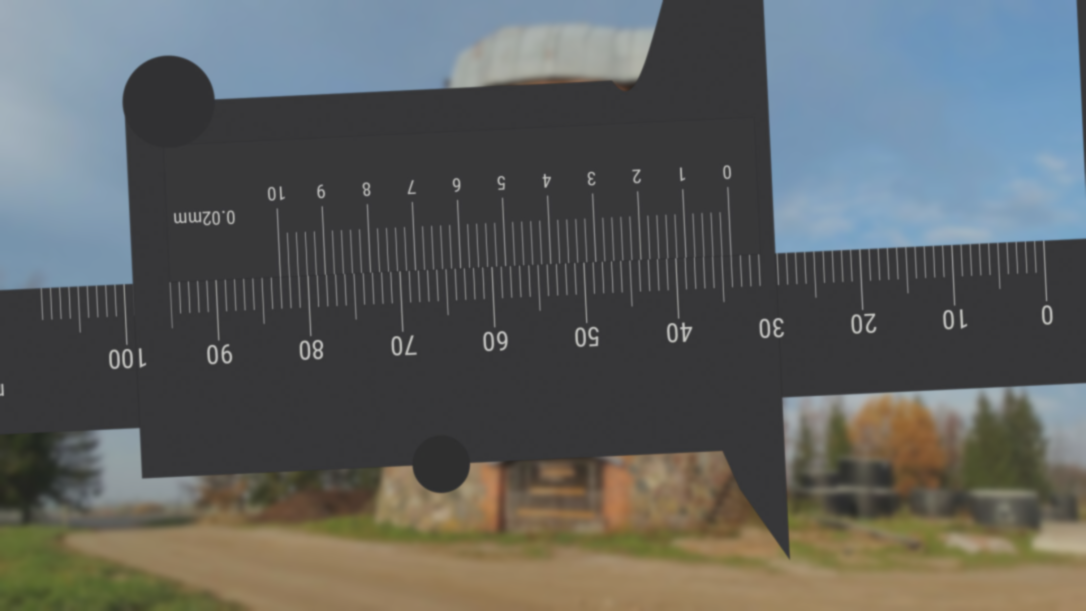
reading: 34.0 mm
